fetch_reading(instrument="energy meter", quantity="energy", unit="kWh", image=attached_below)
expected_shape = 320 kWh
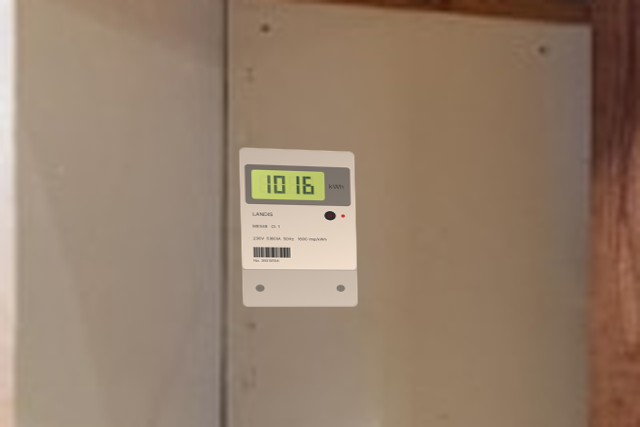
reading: 1016 kWh
